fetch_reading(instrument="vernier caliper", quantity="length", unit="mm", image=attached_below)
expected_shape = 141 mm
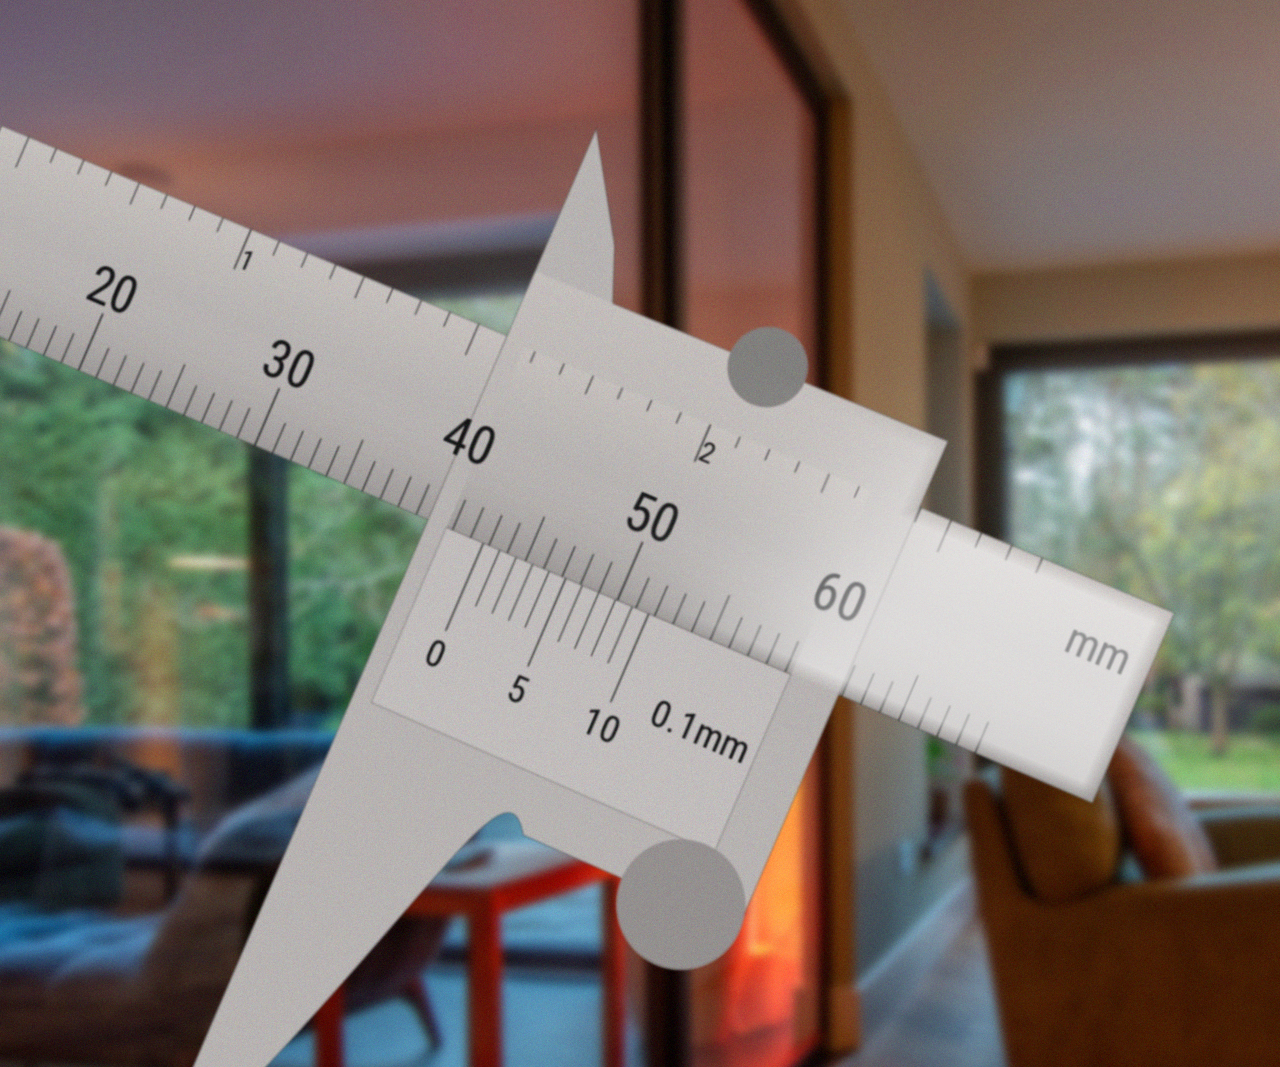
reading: 42.7 mm
